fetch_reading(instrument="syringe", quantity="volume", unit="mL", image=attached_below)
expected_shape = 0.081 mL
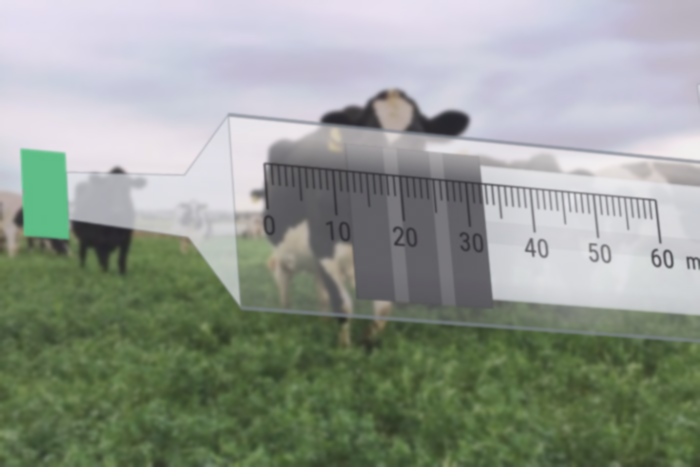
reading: 12 mL
